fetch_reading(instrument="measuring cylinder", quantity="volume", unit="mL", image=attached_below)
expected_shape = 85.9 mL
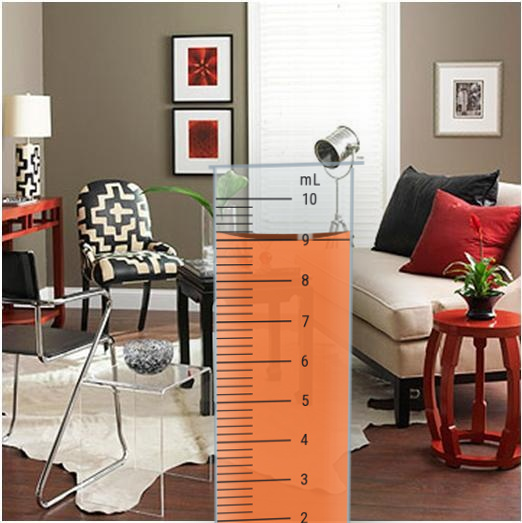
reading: 9 mL
